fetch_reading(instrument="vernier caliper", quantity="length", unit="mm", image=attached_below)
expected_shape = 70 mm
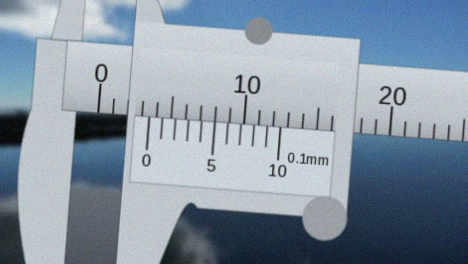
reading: 3.5 mm
